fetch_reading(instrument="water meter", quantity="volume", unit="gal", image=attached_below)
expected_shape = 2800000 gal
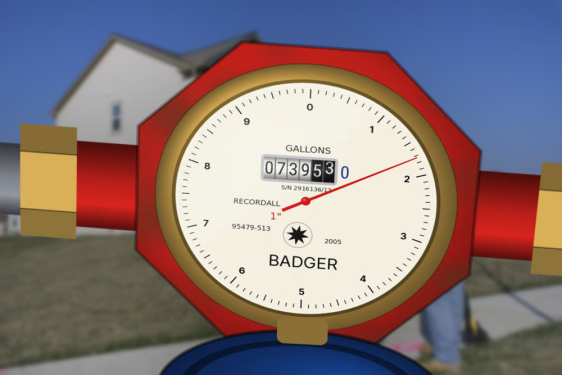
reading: 739531.7 gal
